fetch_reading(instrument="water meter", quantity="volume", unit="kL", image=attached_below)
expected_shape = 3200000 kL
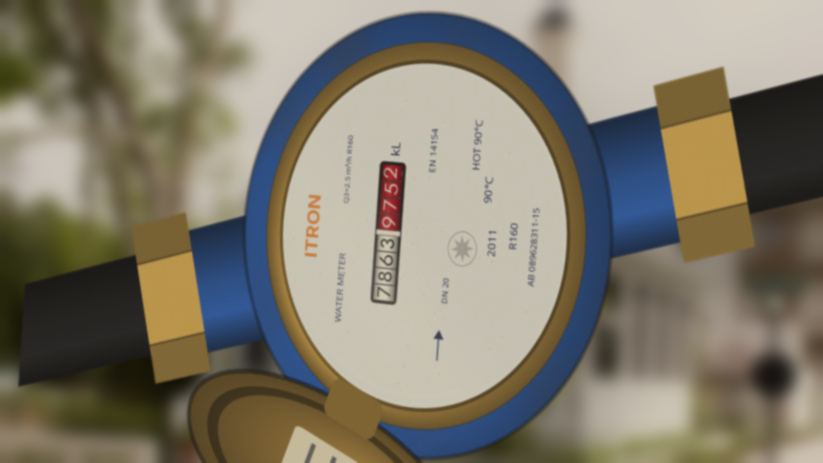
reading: 7863.9752 kL
